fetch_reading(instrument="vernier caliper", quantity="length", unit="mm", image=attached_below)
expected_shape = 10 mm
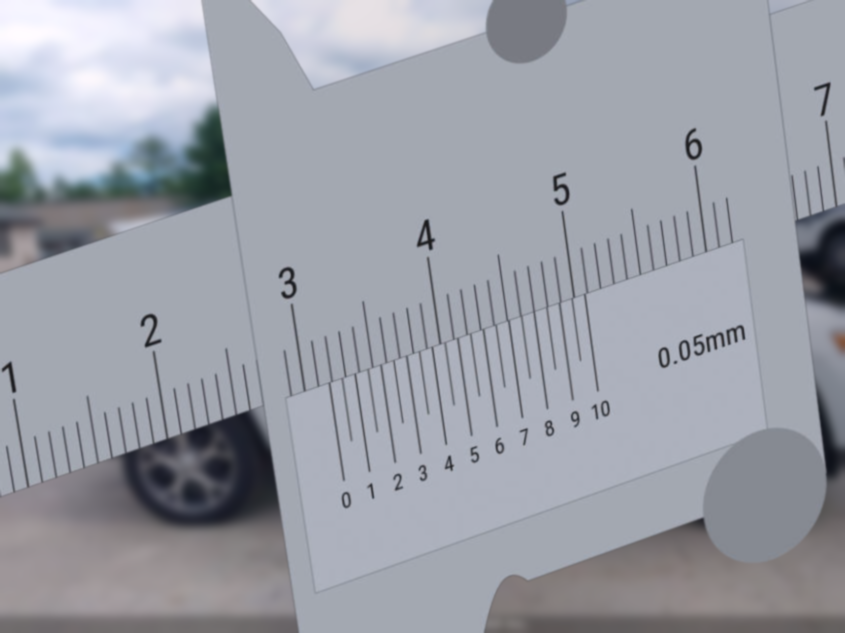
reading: 31.8 mm
